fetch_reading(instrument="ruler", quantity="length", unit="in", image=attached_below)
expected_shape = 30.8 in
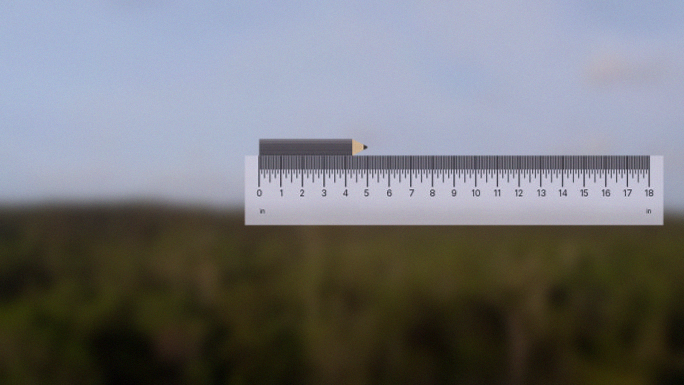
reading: 5 in
